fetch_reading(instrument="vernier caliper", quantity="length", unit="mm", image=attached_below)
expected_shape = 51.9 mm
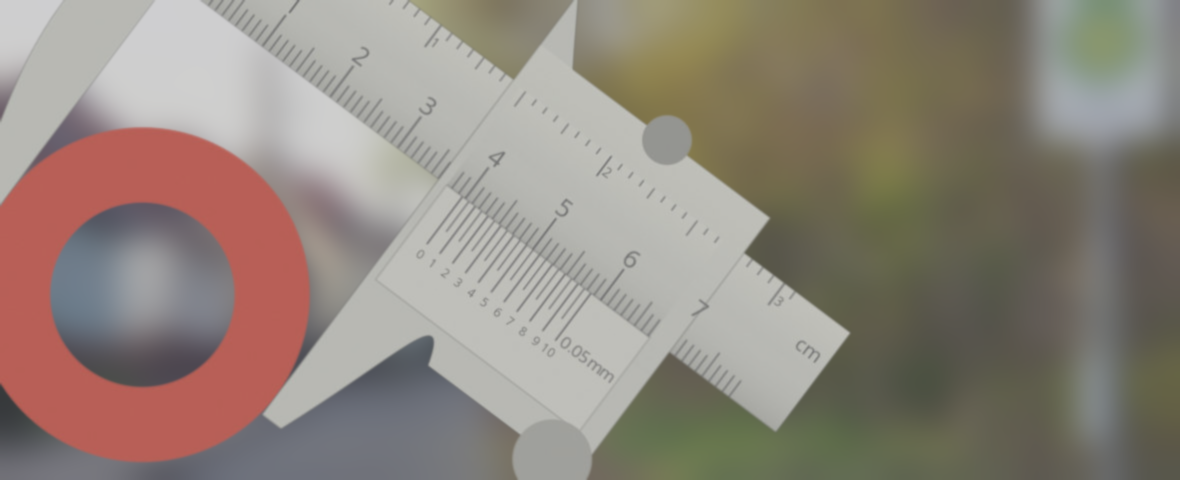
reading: 39.6 mm
